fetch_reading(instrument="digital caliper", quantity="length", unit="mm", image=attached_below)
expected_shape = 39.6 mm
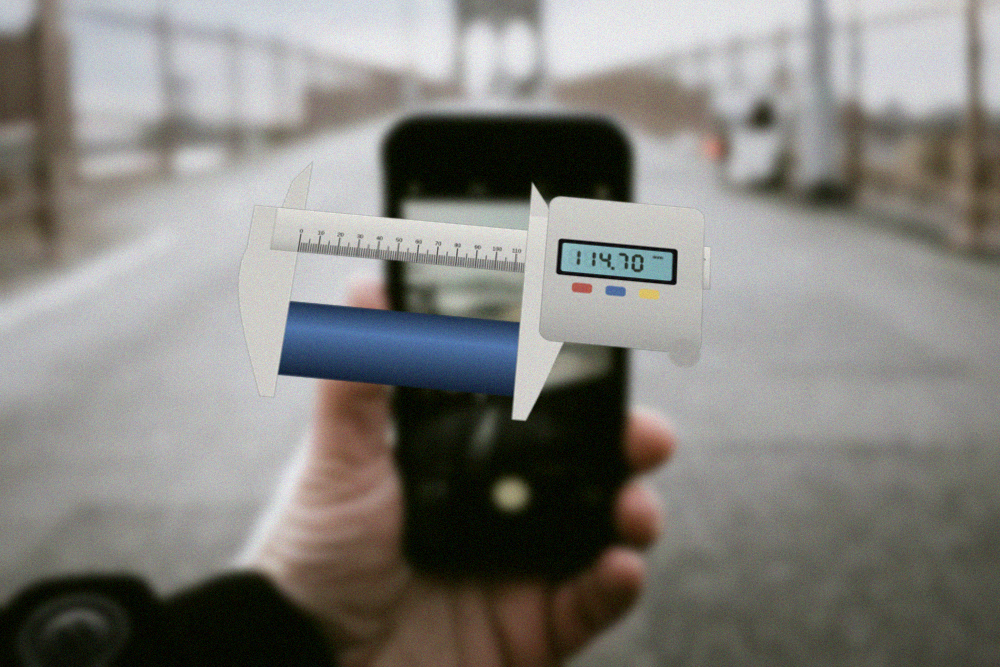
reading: 114.70 mm
